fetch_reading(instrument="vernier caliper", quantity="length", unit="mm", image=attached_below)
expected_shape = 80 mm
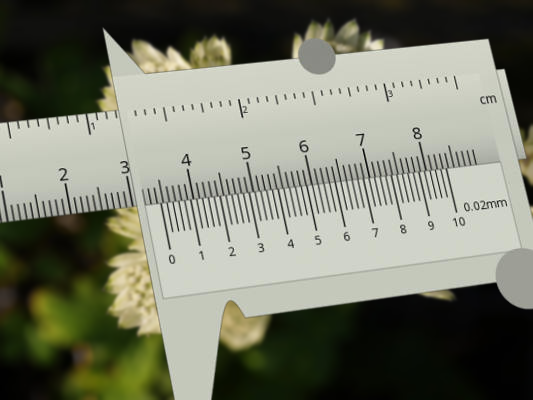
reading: 34.6 mm
